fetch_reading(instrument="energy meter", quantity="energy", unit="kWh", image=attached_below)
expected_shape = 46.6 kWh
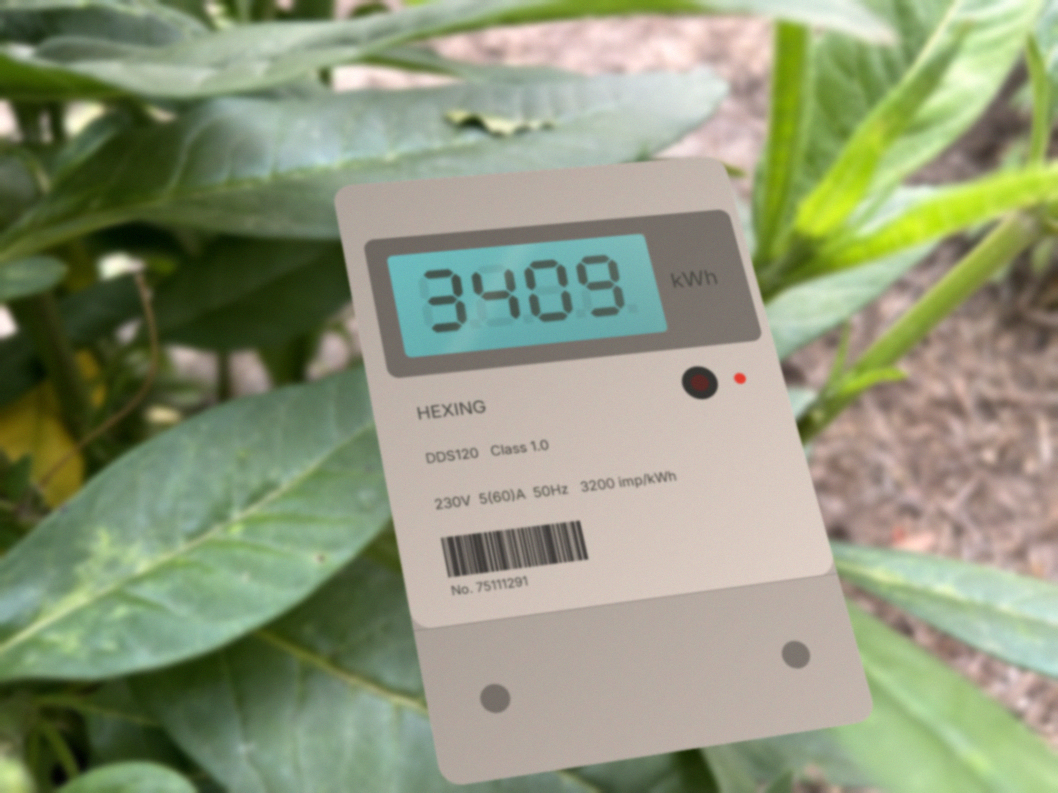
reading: 3409 kWh
